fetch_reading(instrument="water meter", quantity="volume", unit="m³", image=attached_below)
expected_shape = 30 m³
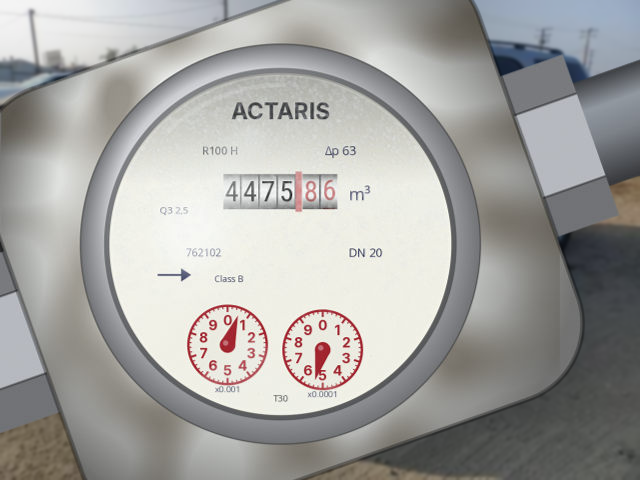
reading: 4475.8605 m³
